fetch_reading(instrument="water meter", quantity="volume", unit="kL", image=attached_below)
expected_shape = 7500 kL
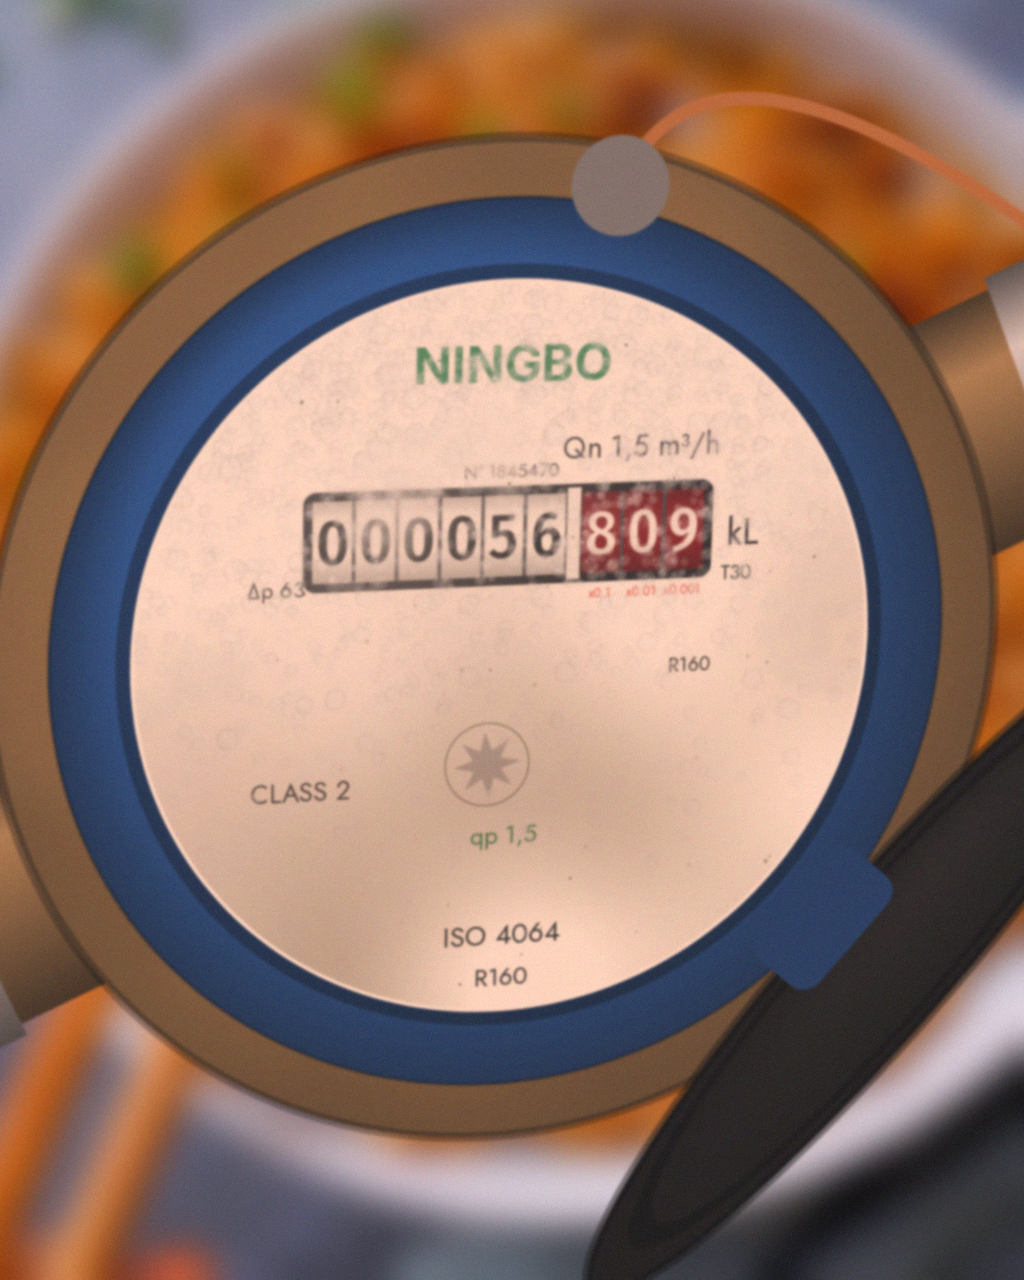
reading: 56.809 kL
